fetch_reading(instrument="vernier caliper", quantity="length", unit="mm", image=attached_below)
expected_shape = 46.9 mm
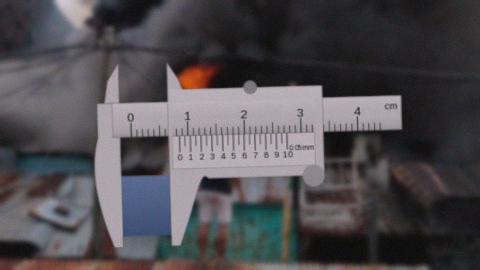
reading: 8.5 mm
